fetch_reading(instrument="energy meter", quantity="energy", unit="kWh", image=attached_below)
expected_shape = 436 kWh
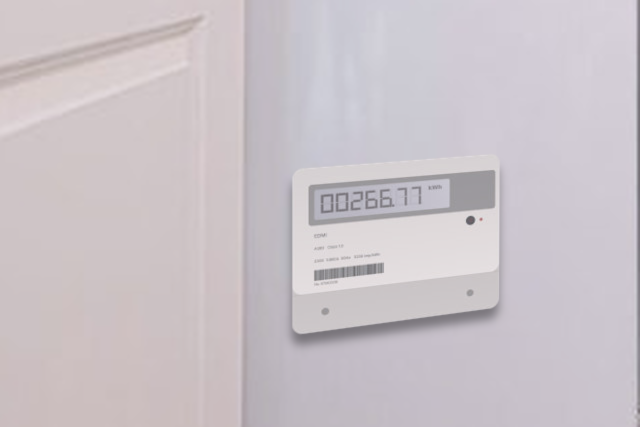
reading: 266.77 kWh
